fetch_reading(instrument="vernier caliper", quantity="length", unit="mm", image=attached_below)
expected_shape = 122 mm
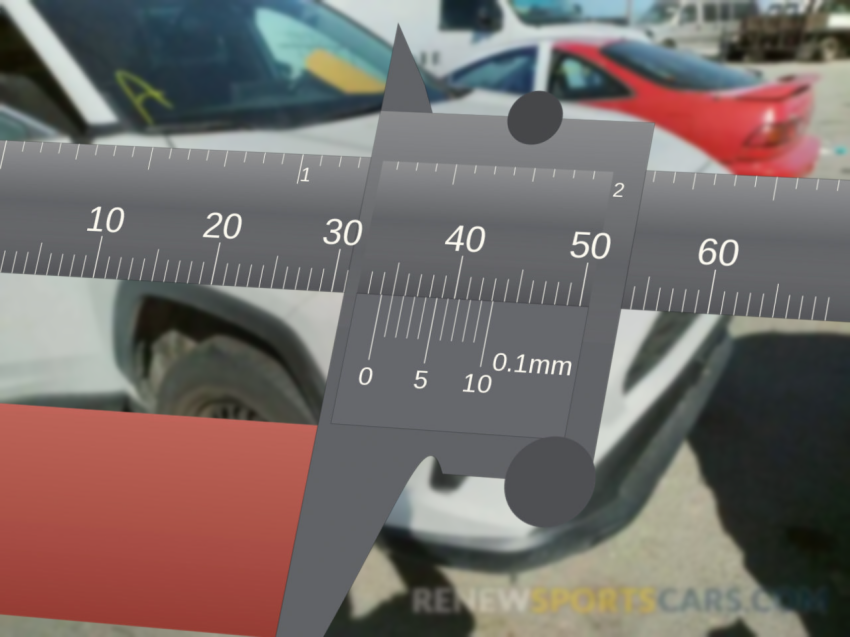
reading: 34.1 mm
